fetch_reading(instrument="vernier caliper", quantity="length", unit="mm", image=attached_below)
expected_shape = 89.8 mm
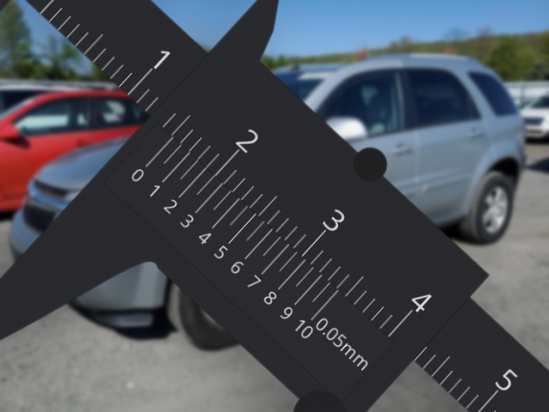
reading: 15.2 mm
